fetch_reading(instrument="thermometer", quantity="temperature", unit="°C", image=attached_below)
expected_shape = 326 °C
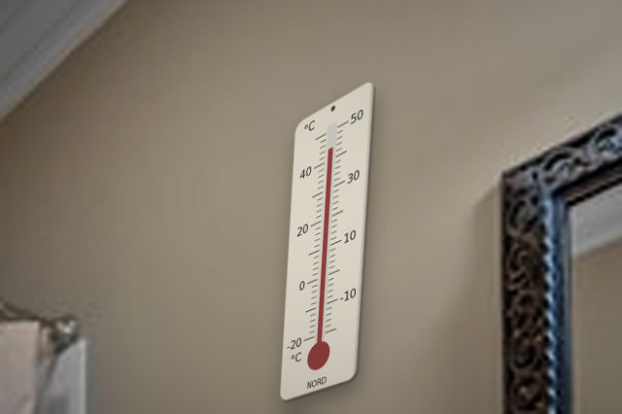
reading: 44 °C
